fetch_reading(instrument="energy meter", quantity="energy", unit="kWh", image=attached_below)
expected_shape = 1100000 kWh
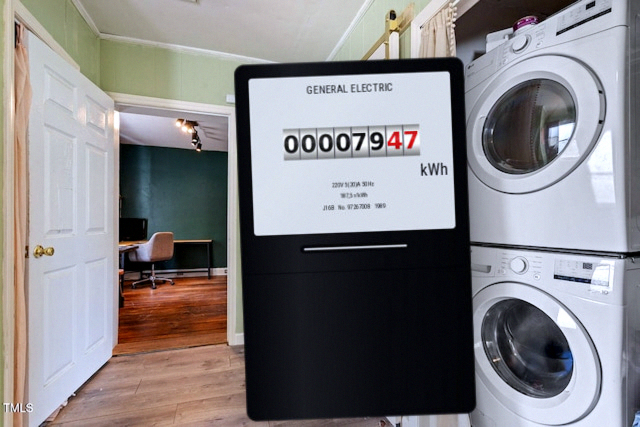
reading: 79.47 kWh
